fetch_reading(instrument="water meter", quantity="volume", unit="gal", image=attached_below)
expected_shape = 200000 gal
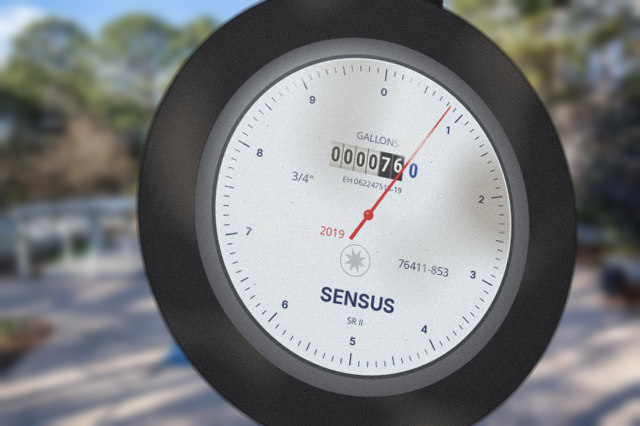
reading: 760.8 gal
